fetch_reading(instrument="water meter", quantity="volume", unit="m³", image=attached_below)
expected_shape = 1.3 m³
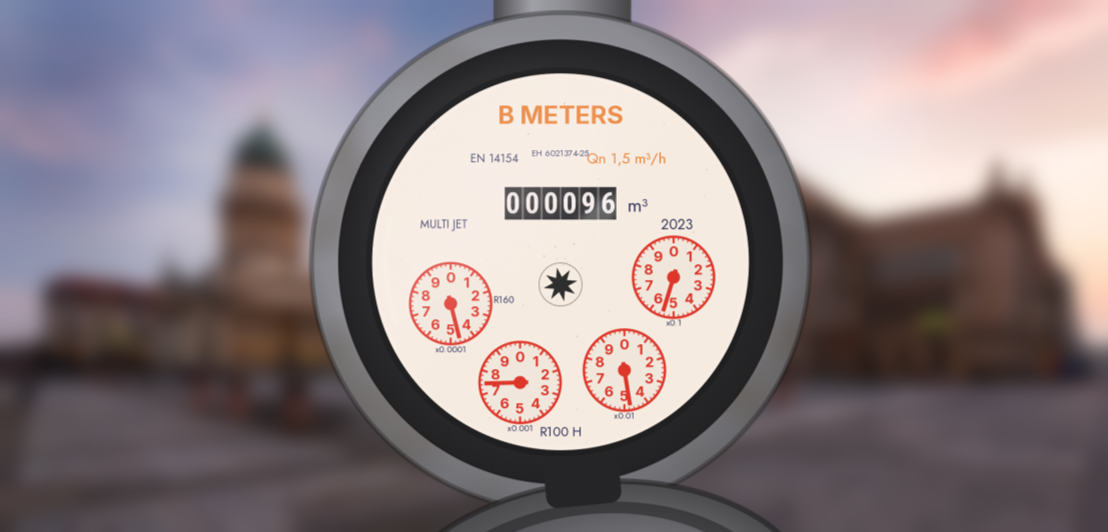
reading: 96.5474 m³
